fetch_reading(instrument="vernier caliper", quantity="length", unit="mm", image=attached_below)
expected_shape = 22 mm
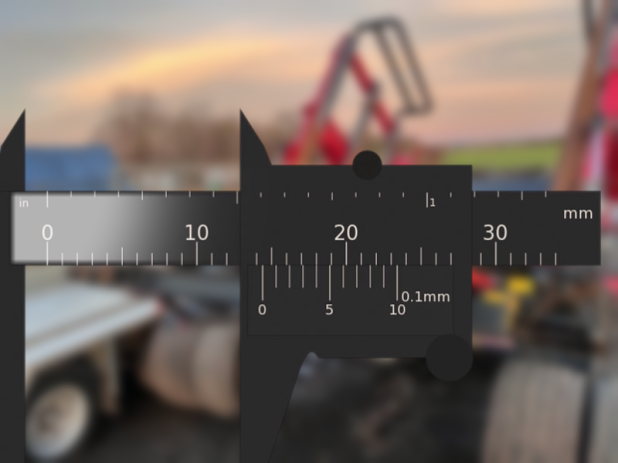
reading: 14.4 mm
